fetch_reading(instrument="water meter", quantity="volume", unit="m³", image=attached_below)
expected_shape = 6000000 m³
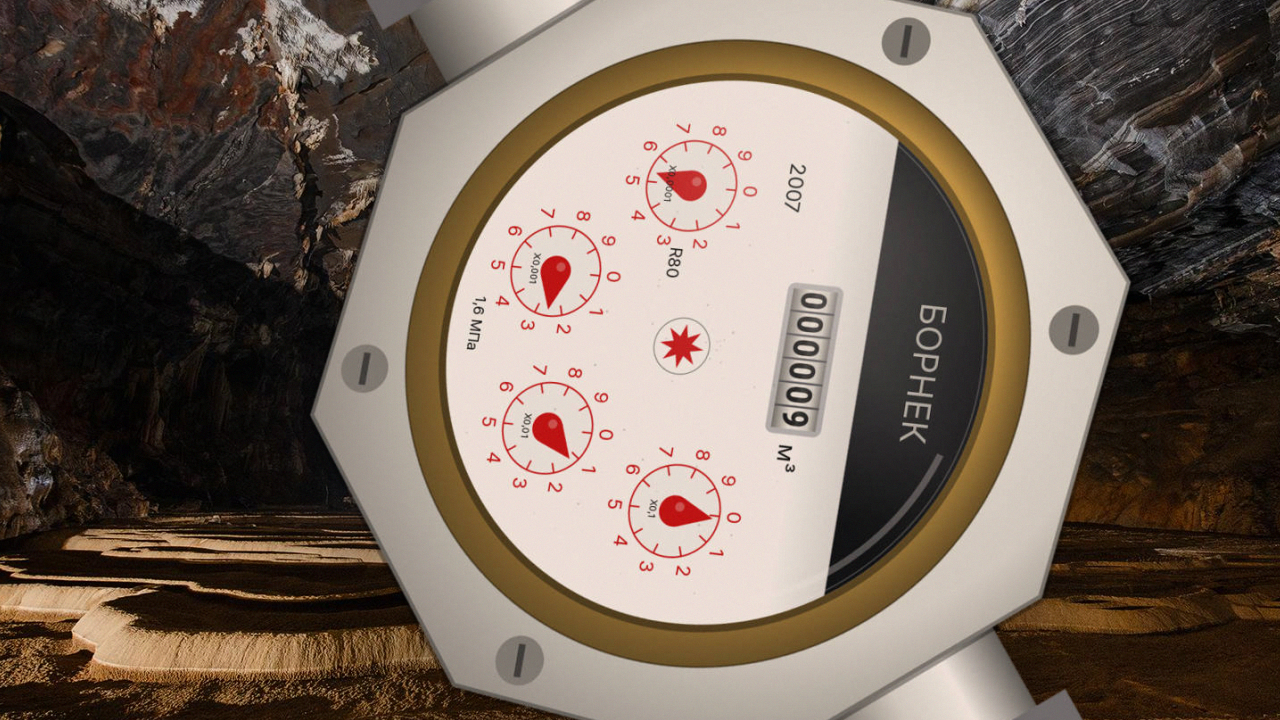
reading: 9.0125 m³
